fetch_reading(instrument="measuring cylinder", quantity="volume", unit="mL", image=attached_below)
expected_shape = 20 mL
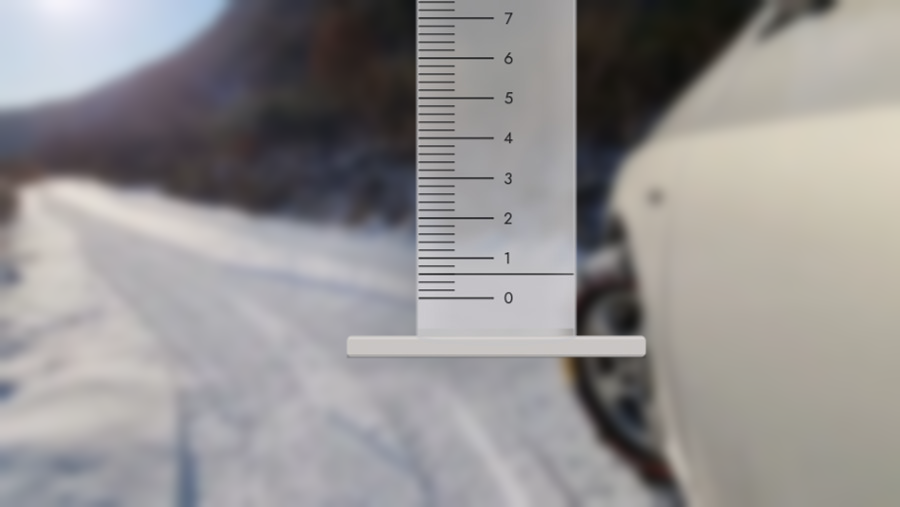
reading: 0.6 mL
